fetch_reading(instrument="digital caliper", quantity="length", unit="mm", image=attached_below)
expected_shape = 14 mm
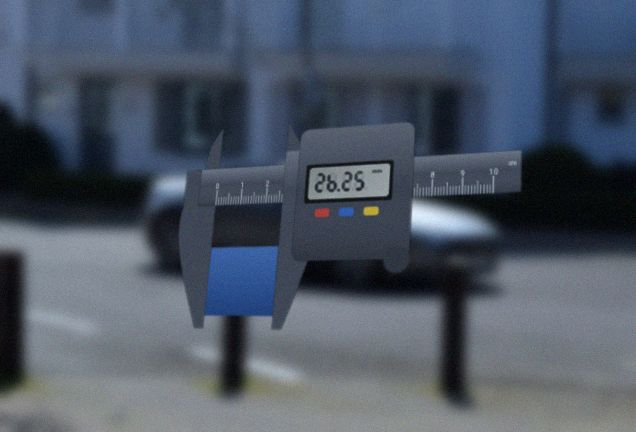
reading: 26.25 mm
